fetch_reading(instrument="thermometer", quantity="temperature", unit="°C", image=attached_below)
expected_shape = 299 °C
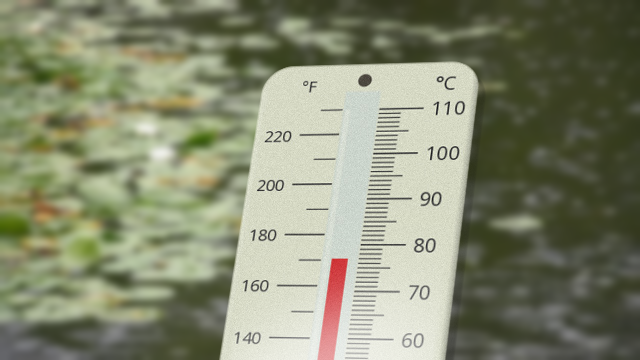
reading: 77 °C
